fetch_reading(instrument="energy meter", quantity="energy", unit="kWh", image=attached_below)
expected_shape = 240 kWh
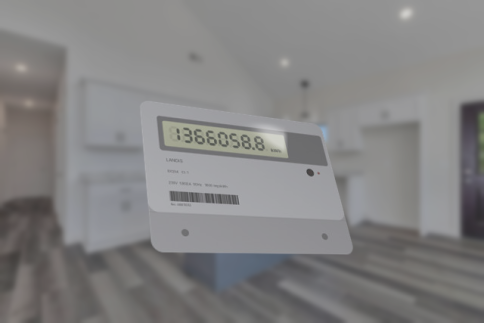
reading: 1366058.8 kWh
